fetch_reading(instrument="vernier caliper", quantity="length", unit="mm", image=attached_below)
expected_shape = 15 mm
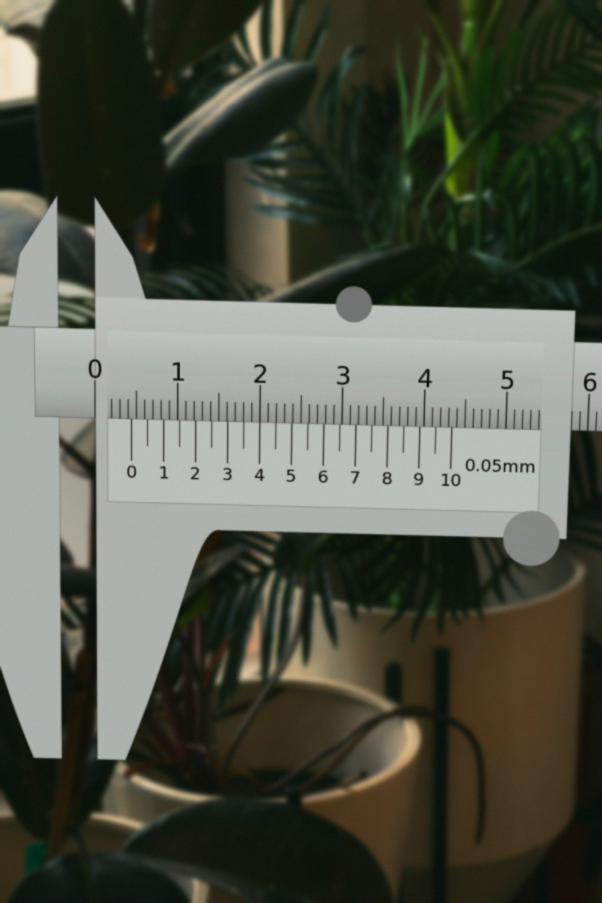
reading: 4.4 mm
